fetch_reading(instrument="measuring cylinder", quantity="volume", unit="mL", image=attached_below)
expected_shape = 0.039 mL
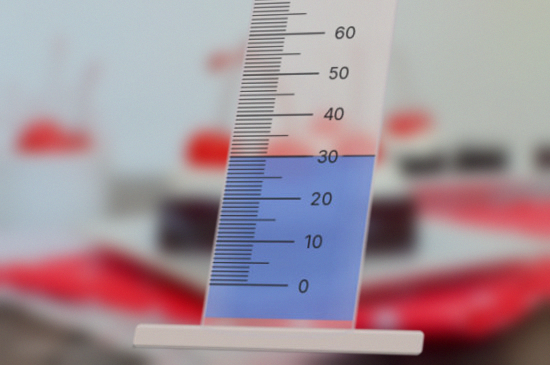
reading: 30 mL
